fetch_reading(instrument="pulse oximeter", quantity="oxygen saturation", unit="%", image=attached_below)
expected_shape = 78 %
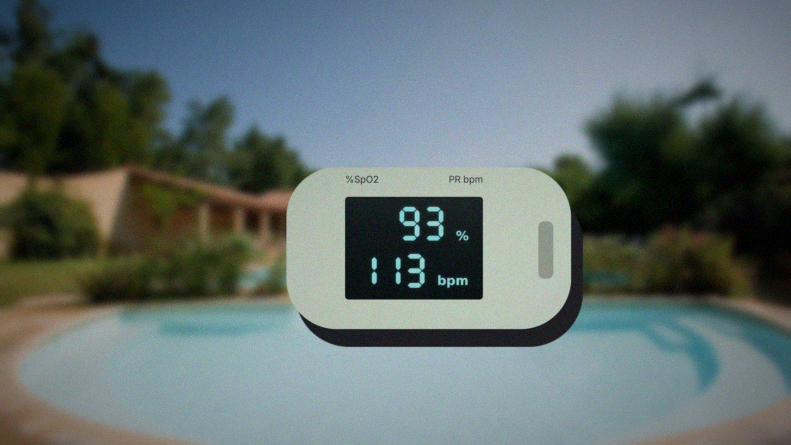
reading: 93 %
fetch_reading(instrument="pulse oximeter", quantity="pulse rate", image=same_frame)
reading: 113 bpm
